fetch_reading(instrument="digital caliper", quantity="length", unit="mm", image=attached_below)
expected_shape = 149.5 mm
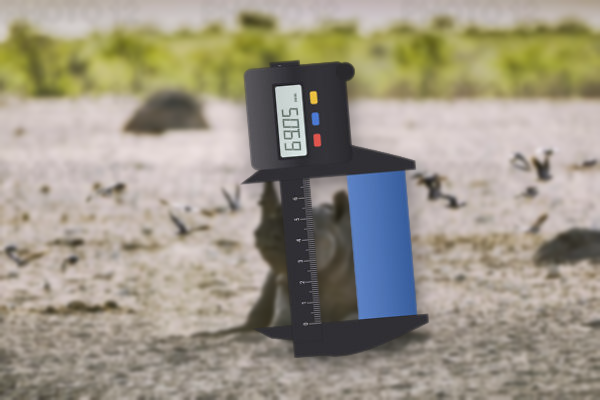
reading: 69.05 mm
